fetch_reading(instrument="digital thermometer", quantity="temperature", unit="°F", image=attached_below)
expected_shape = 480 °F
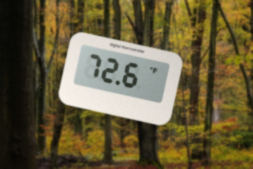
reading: 72.6 °F
